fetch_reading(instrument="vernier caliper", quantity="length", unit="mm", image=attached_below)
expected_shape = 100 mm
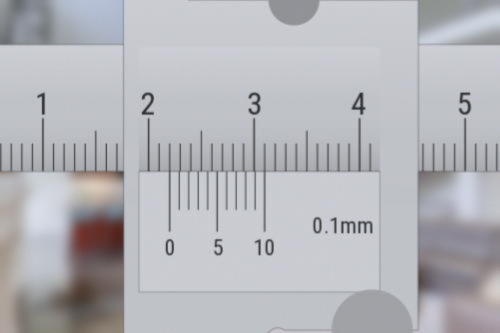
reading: 22.0 mm
